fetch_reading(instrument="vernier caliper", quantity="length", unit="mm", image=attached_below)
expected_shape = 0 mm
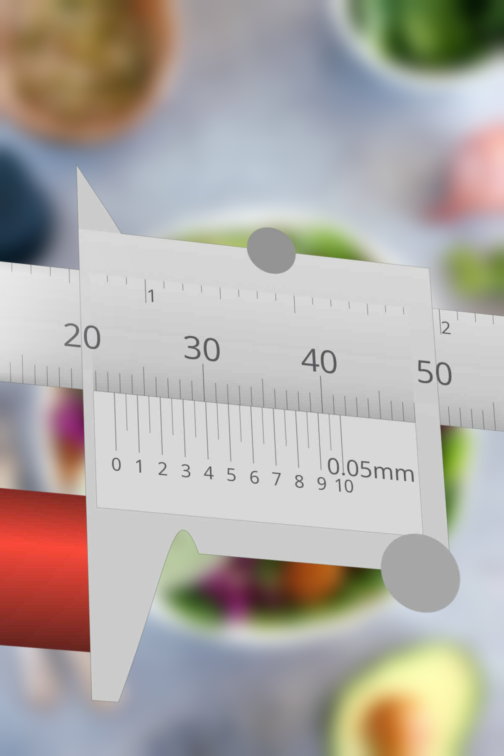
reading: 22.5 mm
